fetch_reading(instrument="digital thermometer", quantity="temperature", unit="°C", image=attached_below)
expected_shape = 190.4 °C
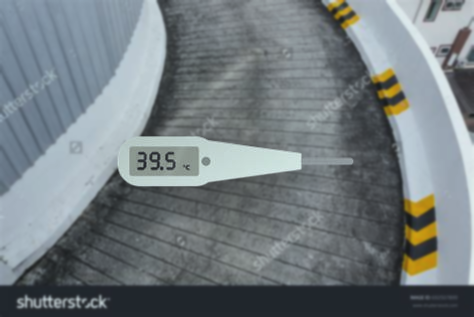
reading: 39.5 °C
